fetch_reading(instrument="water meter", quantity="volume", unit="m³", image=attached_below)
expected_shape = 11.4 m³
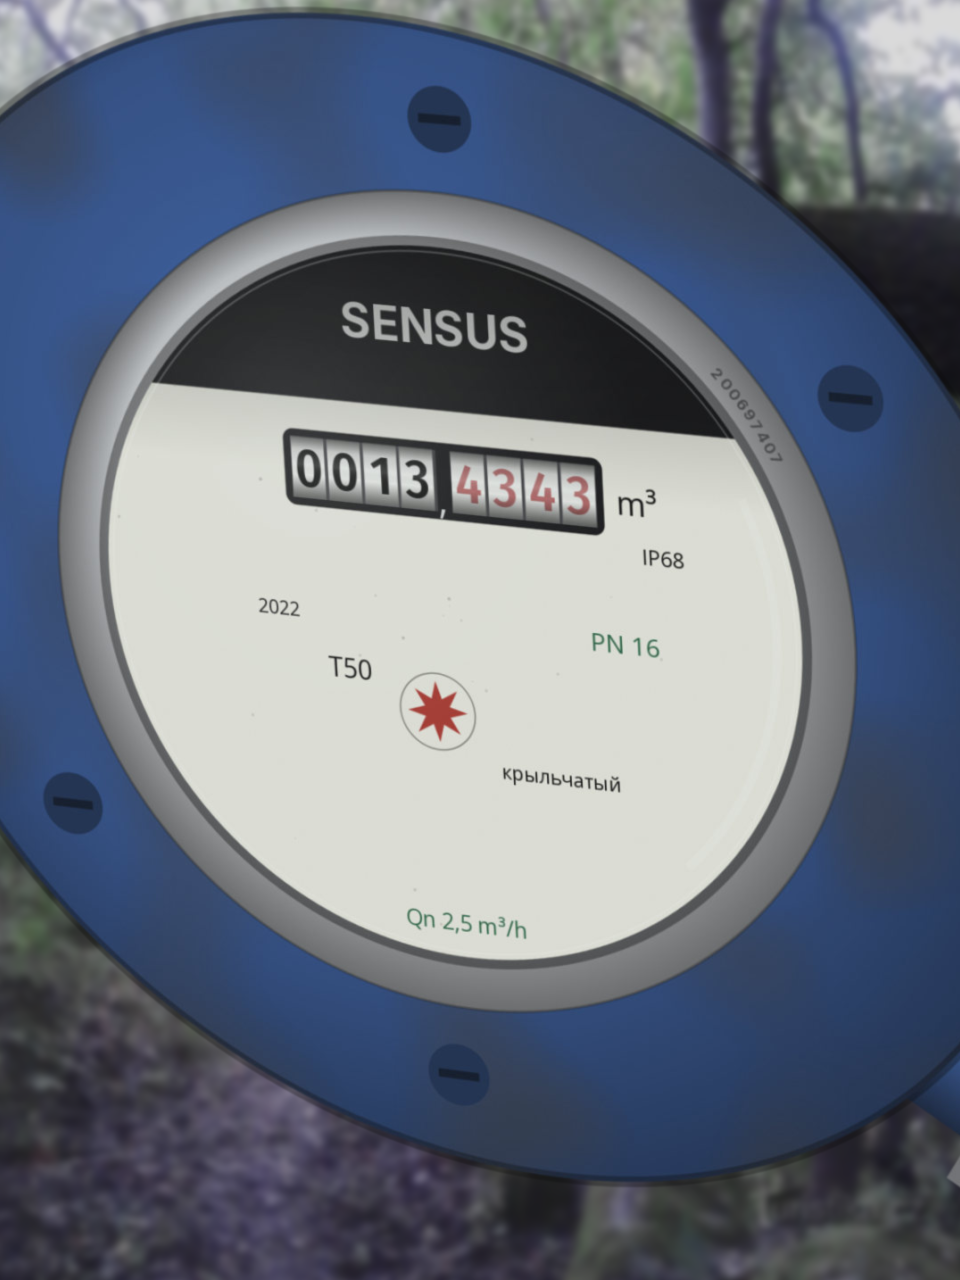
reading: 13.4343 m³
